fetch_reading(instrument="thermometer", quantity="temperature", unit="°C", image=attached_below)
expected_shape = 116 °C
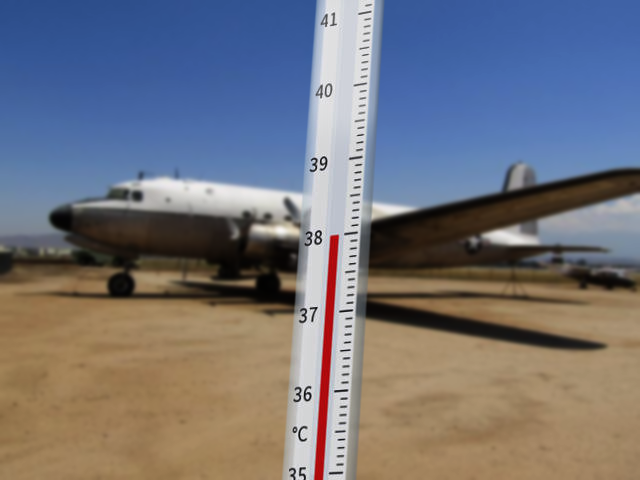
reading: 38 °C
